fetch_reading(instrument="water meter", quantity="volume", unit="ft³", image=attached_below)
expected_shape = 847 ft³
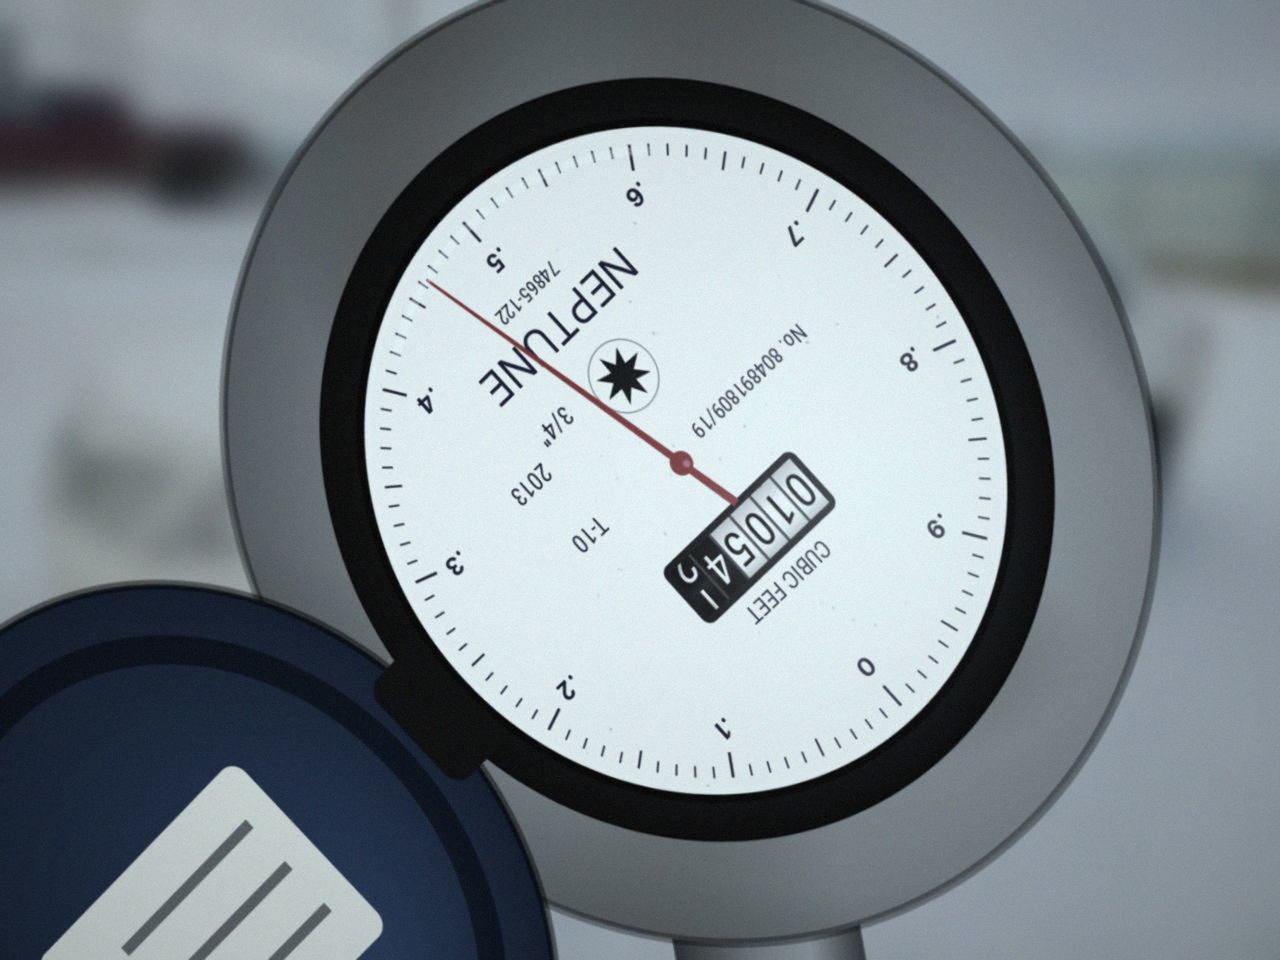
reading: 10541.46 ft³
